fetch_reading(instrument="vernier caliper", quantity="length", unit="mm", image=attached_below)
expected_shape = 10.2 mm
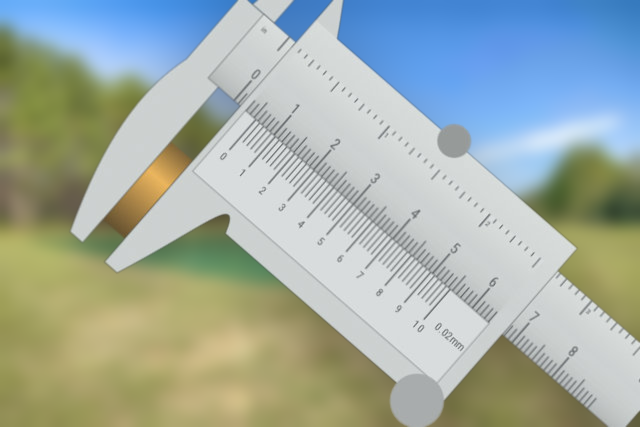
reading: 5.5 mm
